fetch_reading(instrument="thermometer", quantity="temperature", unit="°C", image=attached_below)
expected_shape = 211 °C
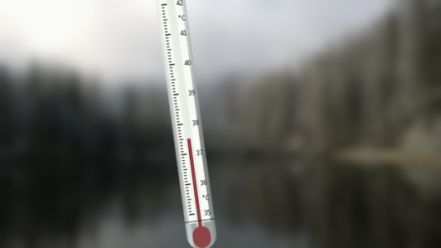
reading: 37.5 °C
